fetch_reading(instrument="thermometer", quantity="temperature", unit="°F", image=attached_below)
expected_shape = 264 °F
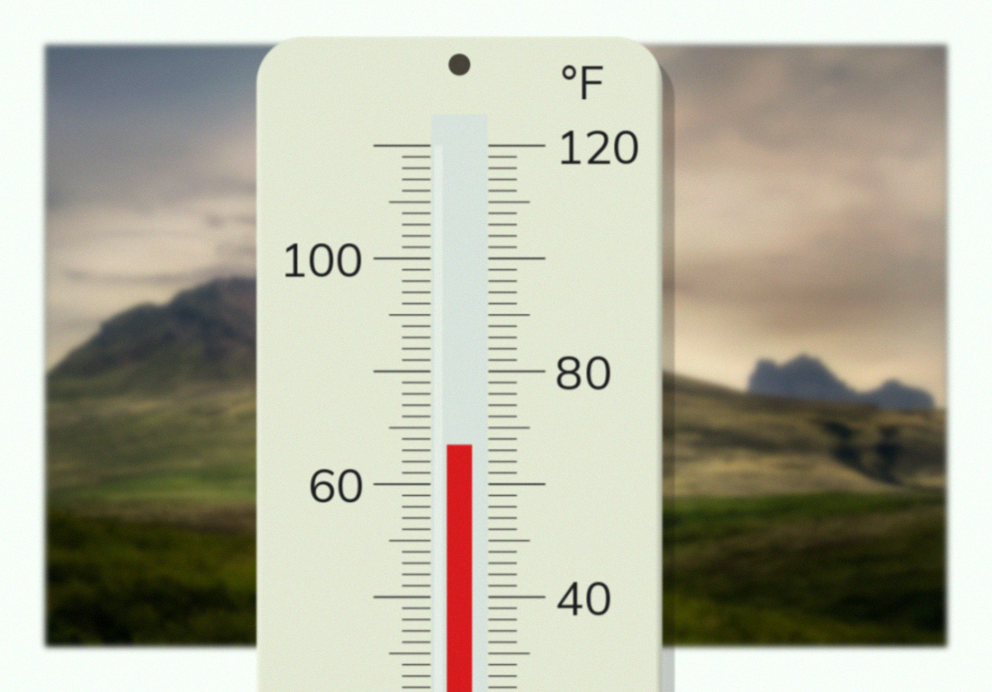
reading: 67 °F
